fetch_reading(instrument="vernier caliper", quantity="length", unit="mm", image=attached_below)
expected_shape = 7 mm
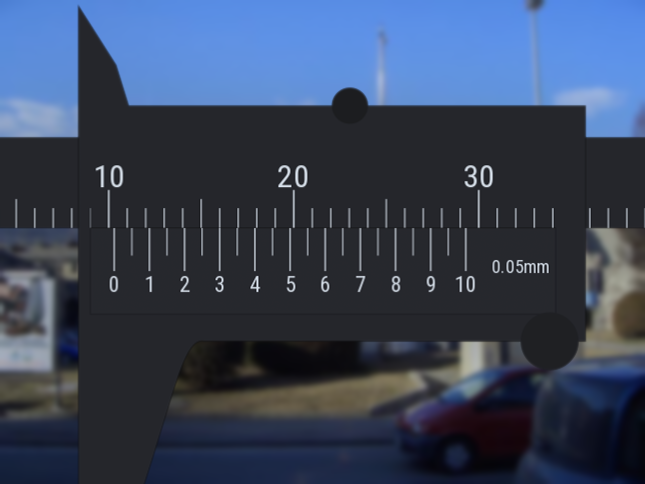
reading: 10.3 mm
